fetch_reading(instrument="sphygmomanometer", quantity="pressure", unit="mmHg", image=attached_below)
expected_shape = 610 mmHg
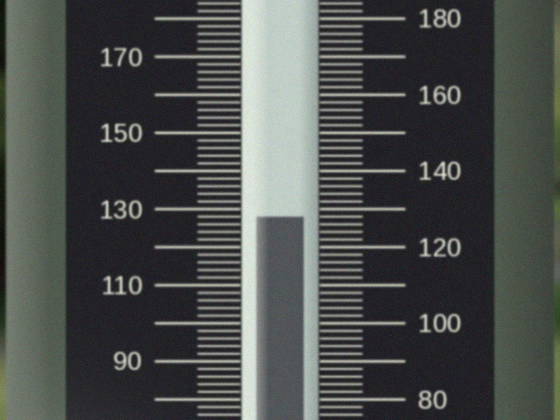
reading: 128 mmHg
